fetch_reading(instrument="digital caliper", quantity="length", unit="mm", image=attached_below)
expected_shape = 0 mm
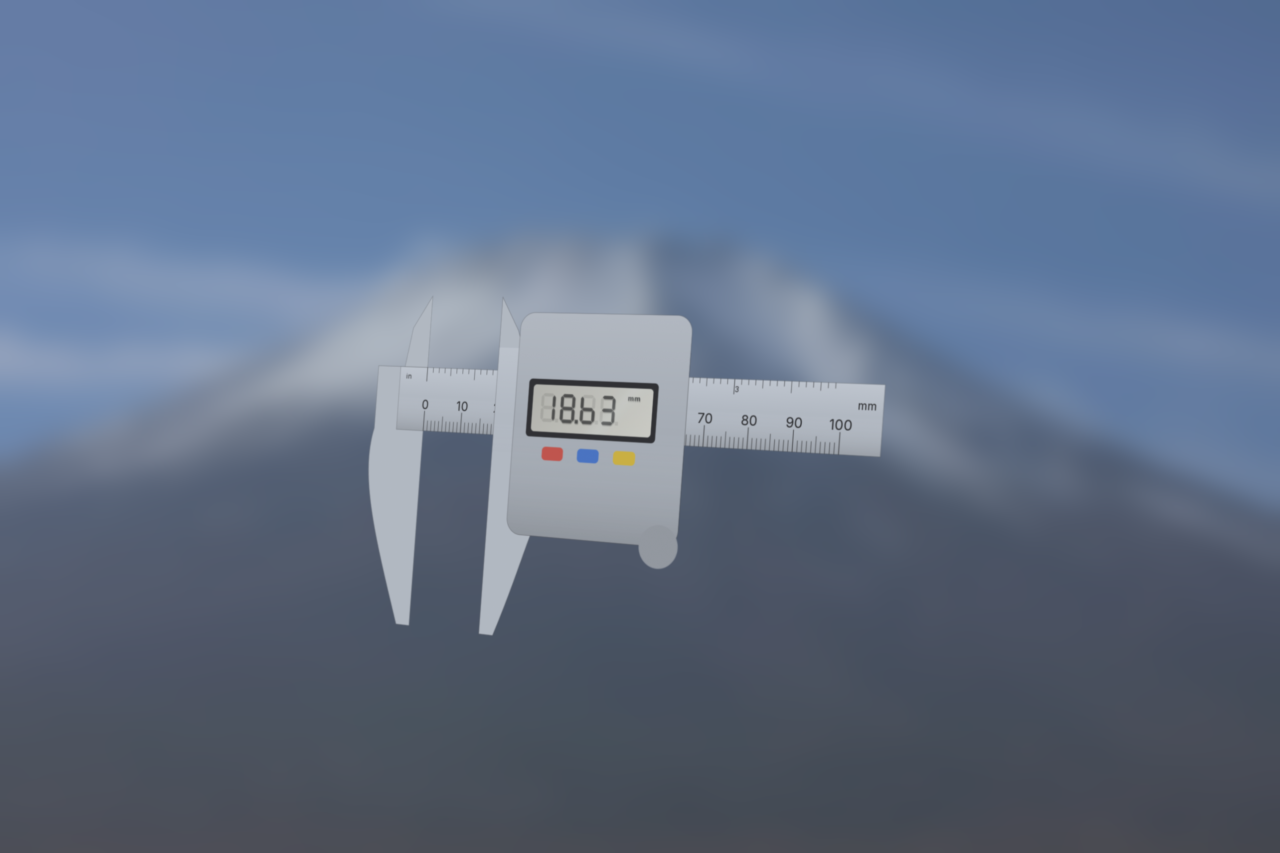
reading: 18.63 mm
